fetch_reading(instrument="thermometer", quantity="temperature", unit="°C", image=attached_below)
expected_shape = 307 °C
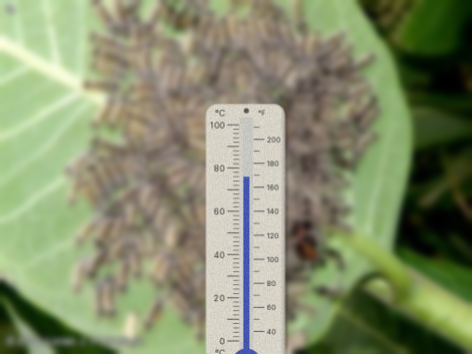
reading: 76 °C
